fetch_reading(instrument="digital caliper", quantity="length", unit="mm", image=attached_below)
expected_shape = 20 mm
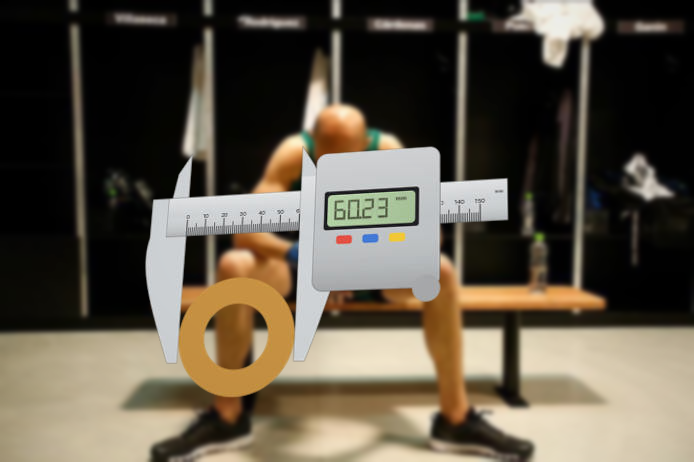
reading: 60.23 mm
